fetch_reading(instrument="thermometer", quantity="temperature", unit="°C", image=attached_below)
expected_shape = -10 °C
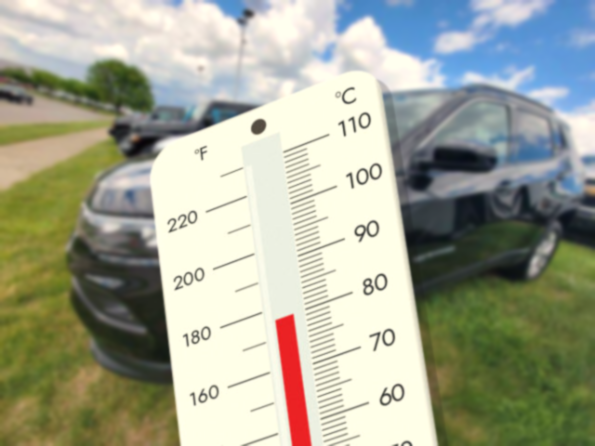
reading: 80 °C
